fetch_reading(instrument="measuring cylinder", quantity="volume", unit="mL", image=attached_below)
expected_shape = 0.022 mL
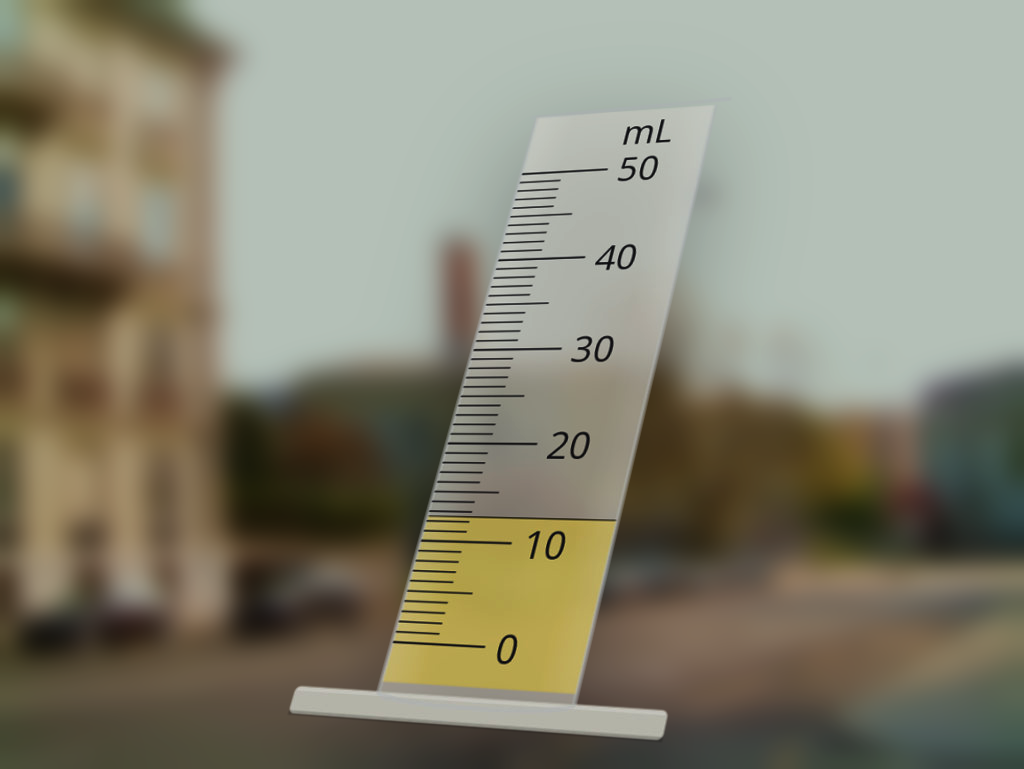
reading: 12.5 mL
